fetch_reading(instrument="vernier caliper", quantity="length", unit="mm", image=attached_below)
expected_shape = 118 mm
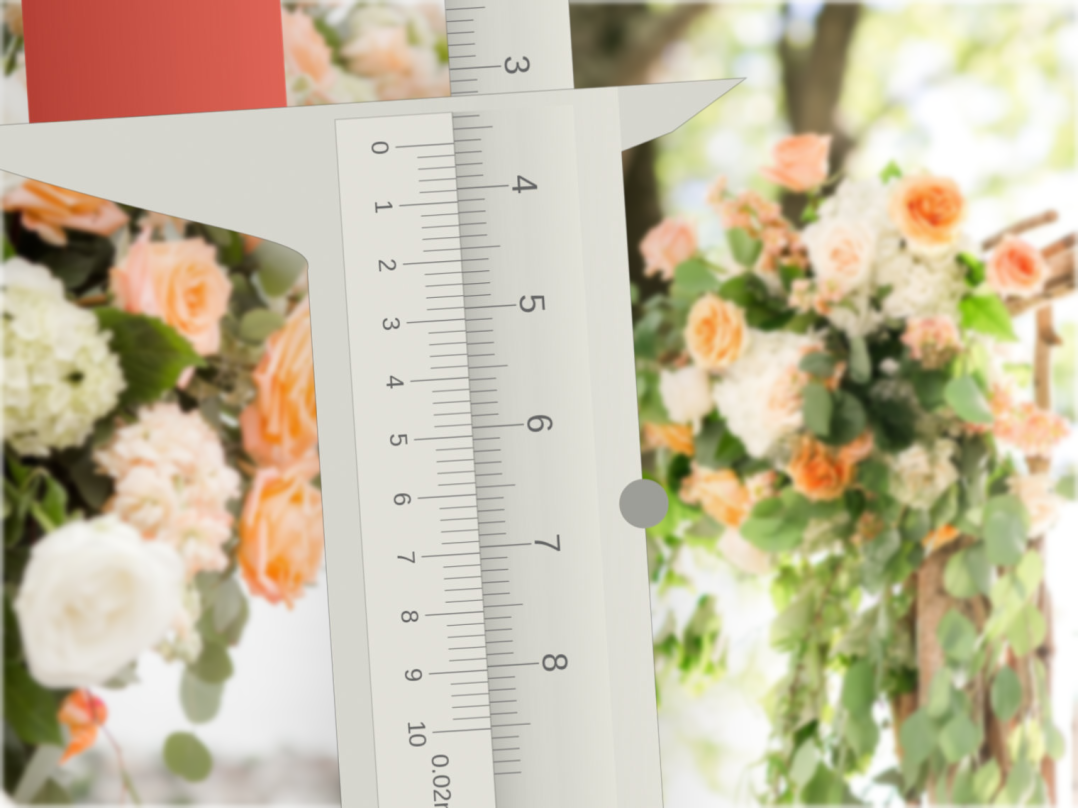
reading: 36.2 mm
